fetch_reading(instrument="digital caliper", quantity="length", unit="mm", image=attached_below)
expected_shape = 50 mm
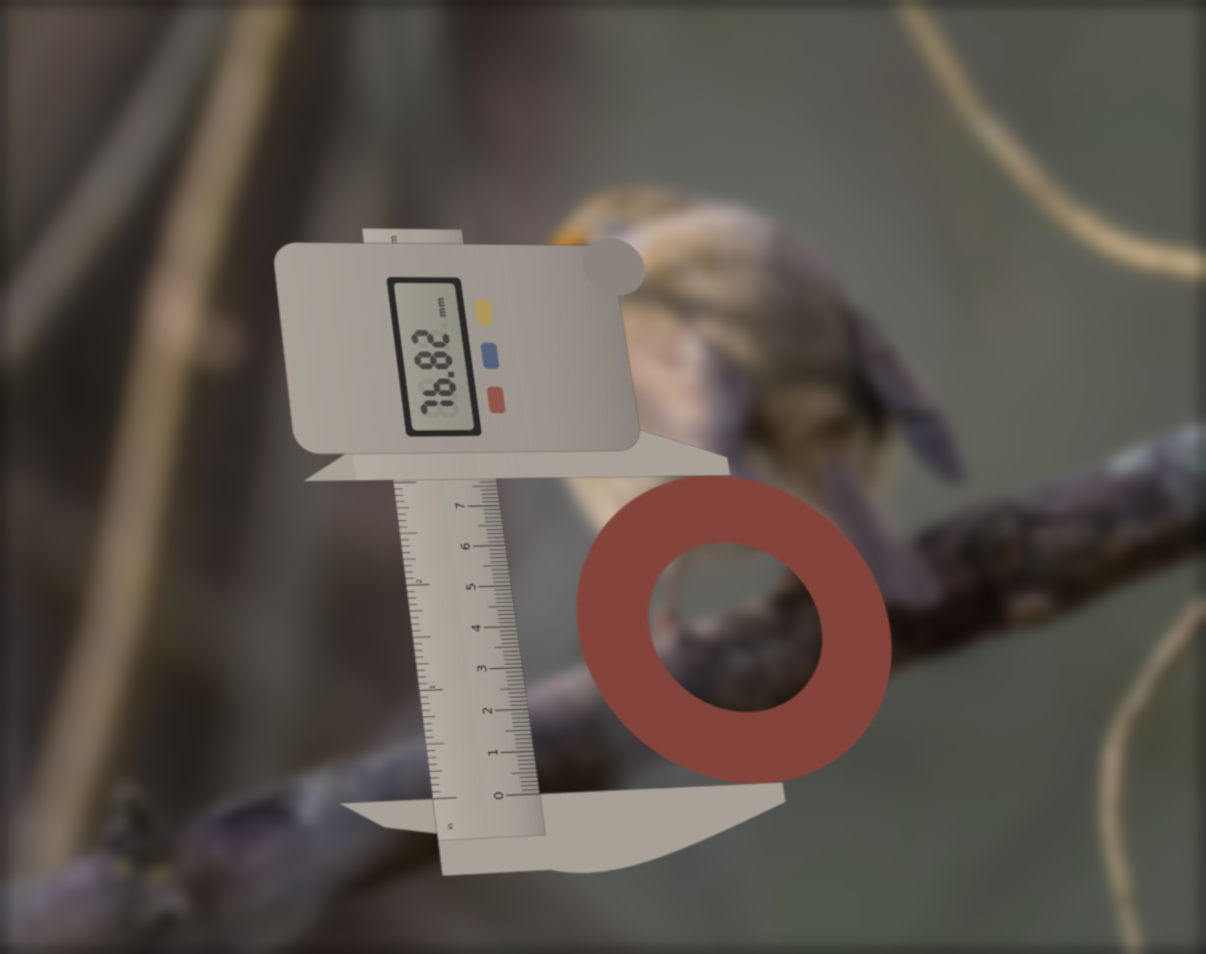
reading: 76.82 mm
